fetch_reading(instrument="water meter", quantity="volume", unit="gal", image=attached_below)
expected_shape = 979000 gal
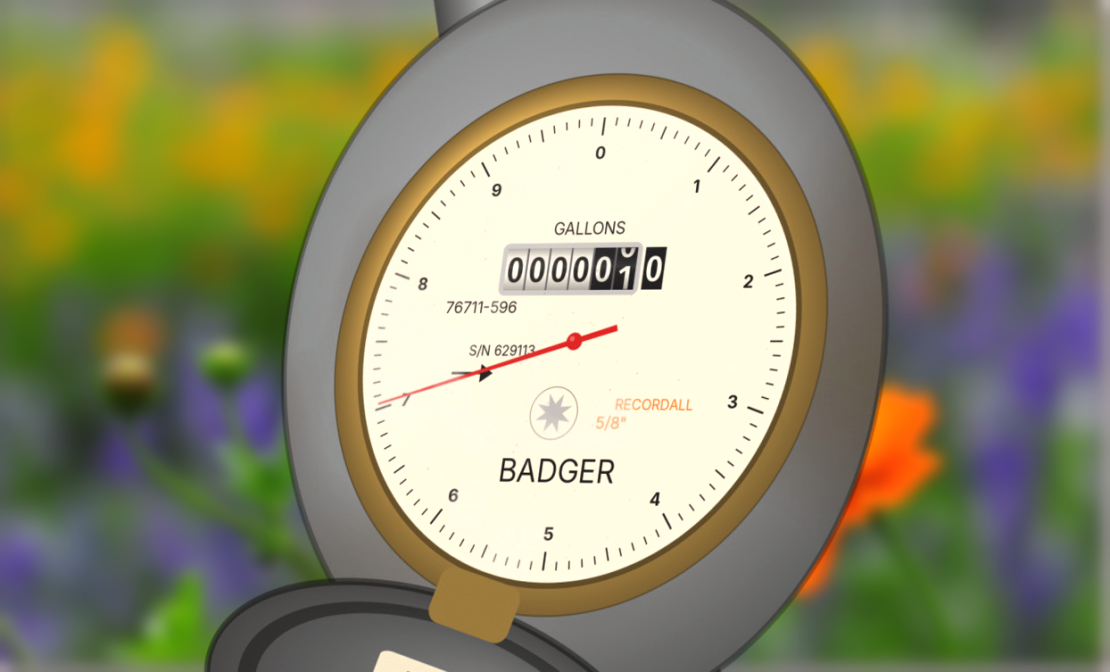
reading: 7.0 gal
